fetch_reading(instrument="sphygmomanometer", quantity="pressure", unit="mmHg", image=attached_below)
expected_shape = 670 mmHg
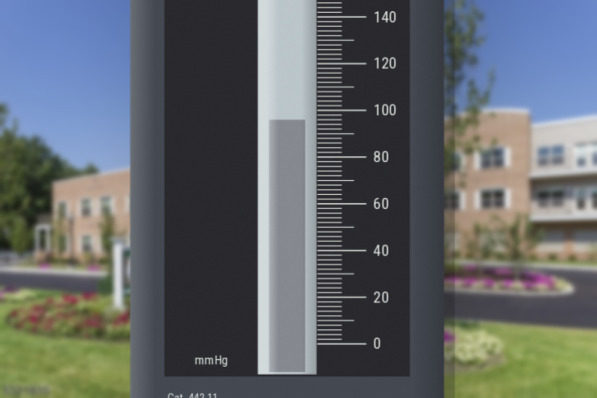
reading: 96 mmHg
